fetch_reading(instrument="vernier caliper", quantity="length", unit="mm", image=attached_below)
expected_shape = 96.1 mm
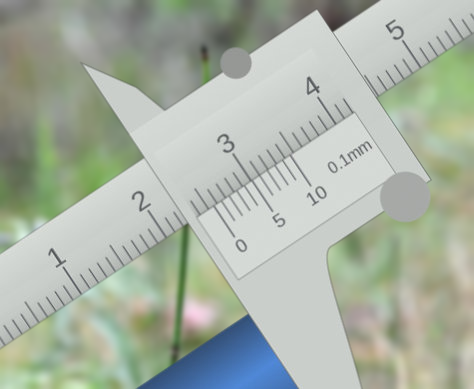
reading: 25.6 mm
